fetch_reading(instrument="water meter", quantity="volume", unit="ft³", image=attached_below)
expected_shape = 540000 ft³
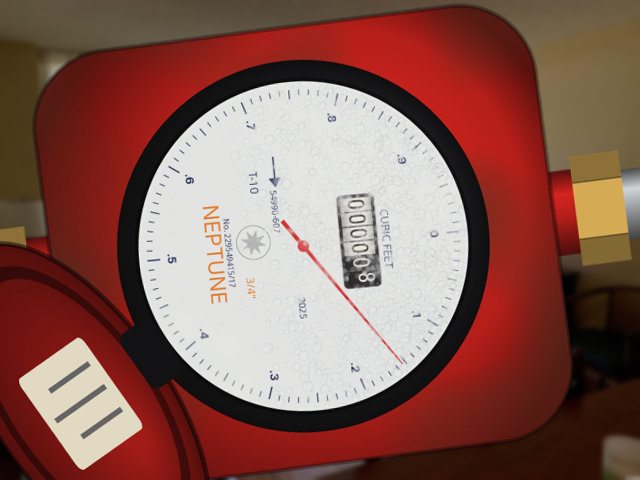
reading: 8.15 ft³
